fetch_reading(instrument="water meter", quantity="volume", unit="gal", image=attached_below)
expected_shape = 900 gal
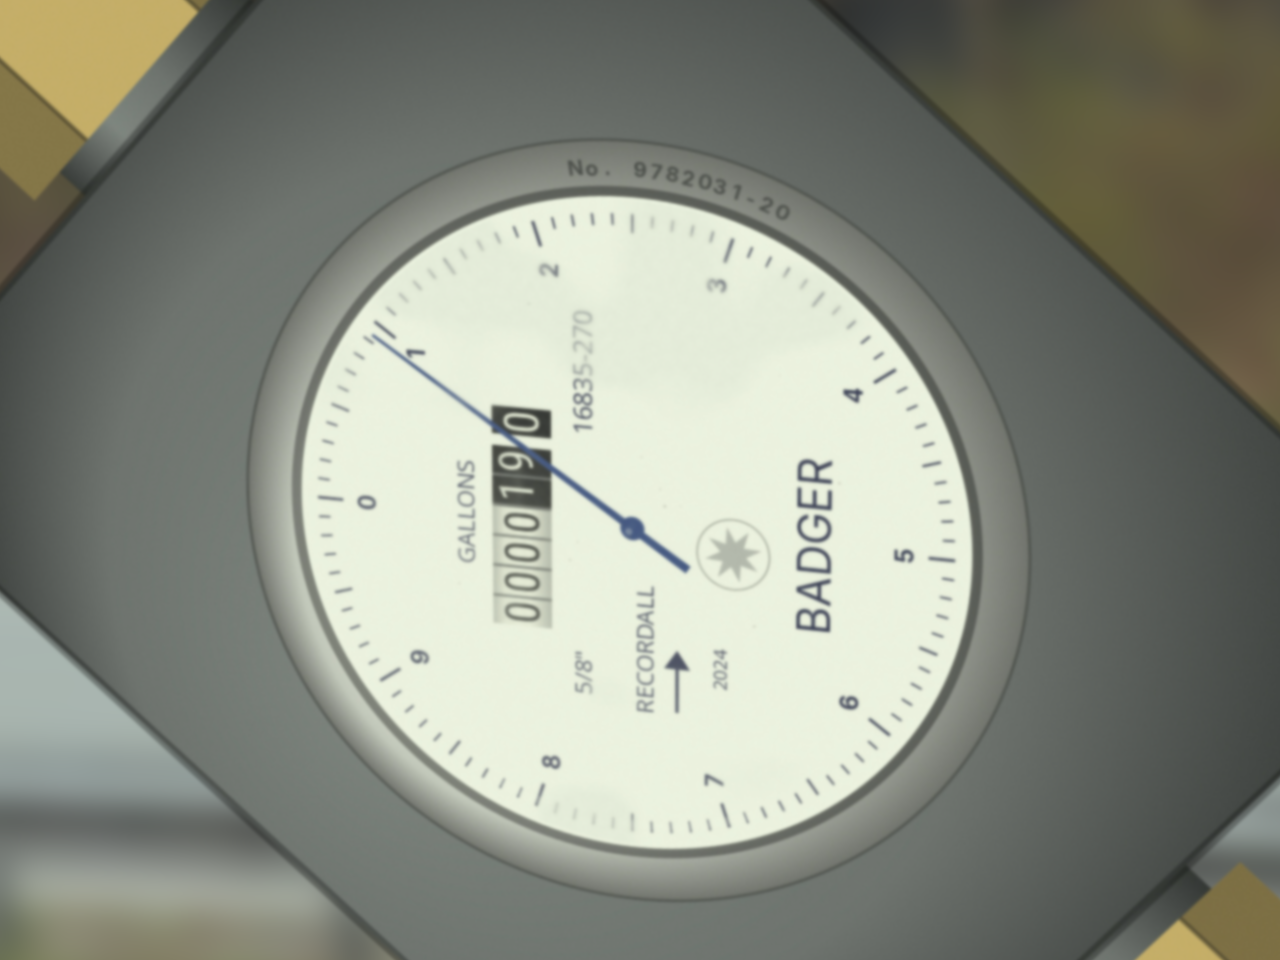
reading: 190.9 gal
